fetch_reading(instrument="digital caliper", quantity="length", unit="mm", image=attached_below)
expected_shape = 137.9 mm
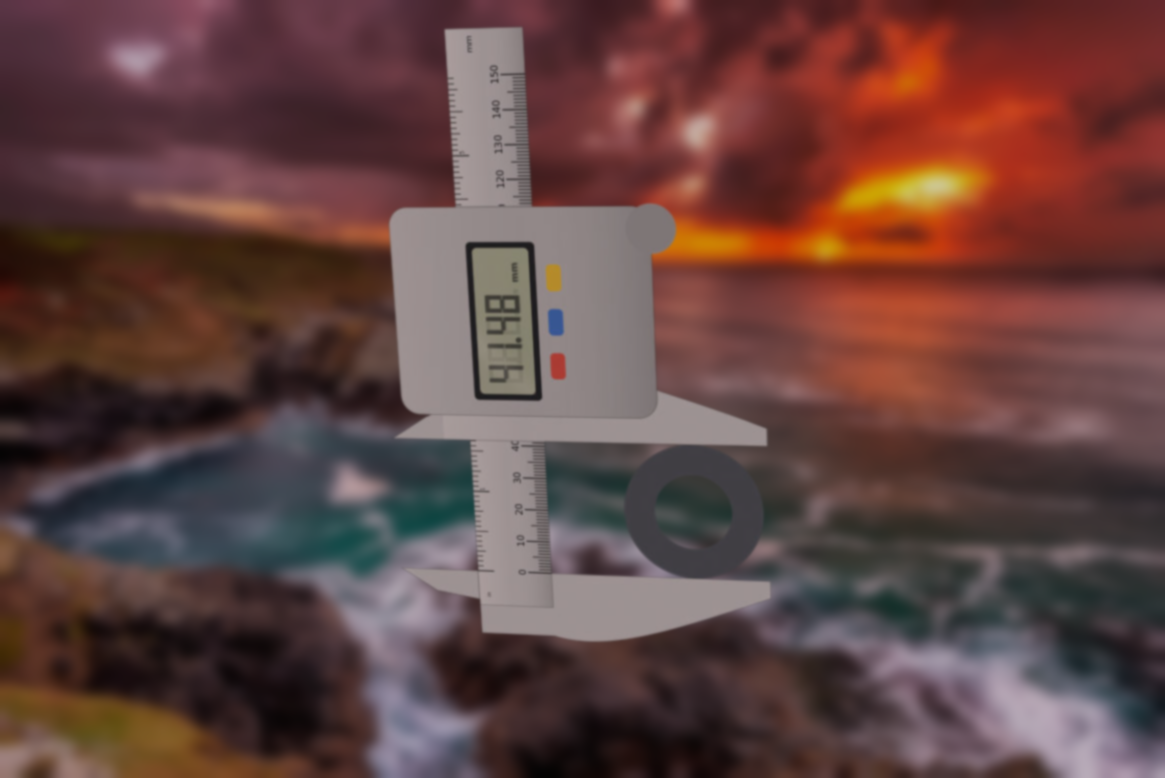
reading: 41.48 mm
